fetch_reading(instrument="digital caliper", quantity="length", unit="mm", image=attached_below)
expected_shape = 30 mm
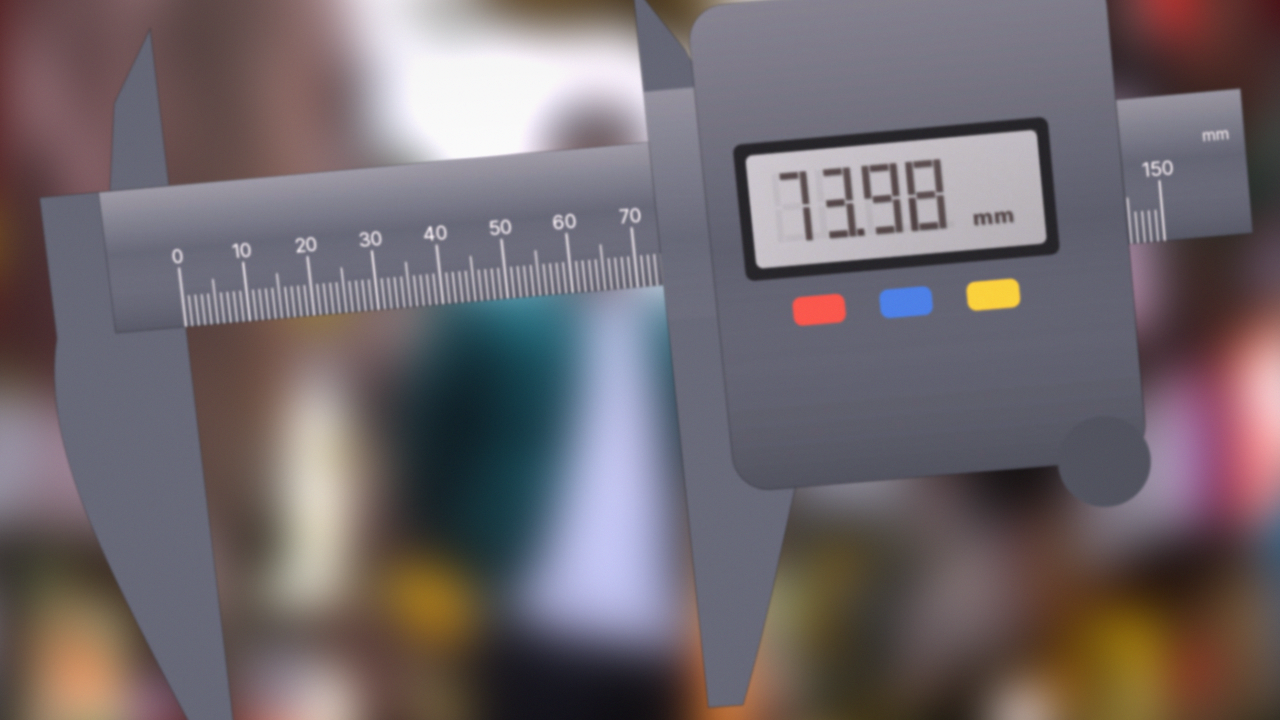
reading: 73.98 mm
